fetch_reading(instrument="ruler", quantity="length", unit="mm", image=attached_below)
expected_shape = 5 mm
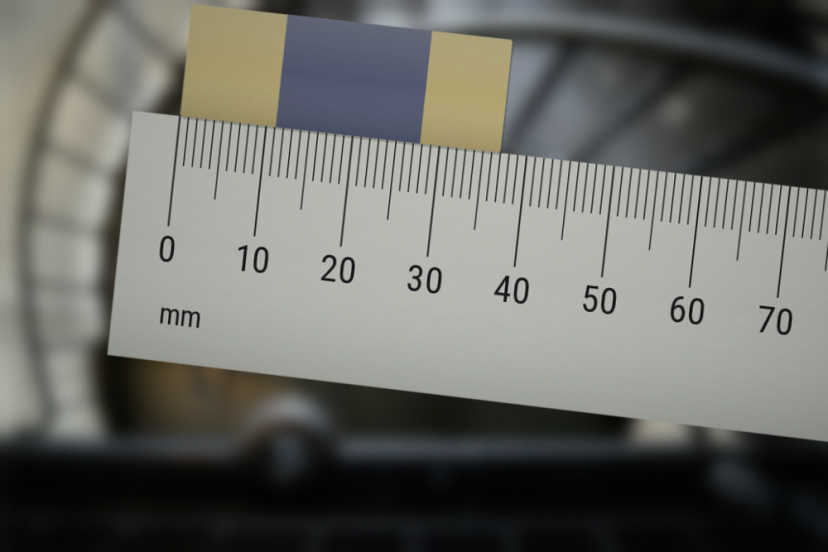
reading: 37 mm
